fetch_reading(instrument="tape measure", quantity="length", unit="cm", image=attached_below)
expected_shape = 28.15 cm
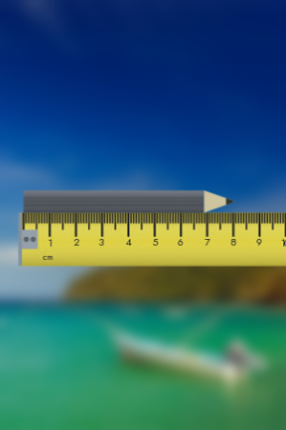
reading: 8 cm
